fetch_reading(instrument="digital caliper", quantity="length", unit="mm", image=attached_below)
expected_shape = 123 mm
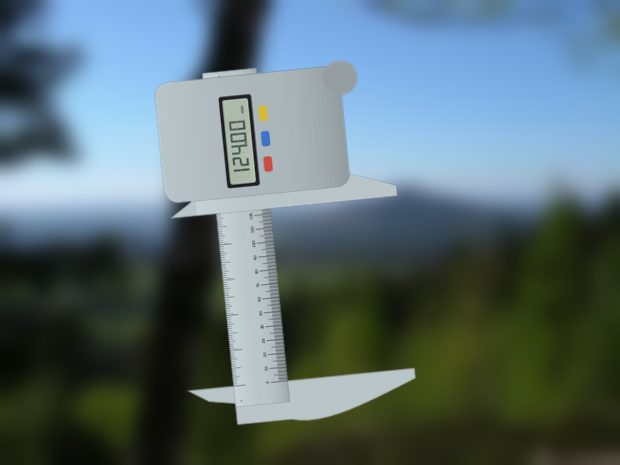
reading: 124.00 mm
